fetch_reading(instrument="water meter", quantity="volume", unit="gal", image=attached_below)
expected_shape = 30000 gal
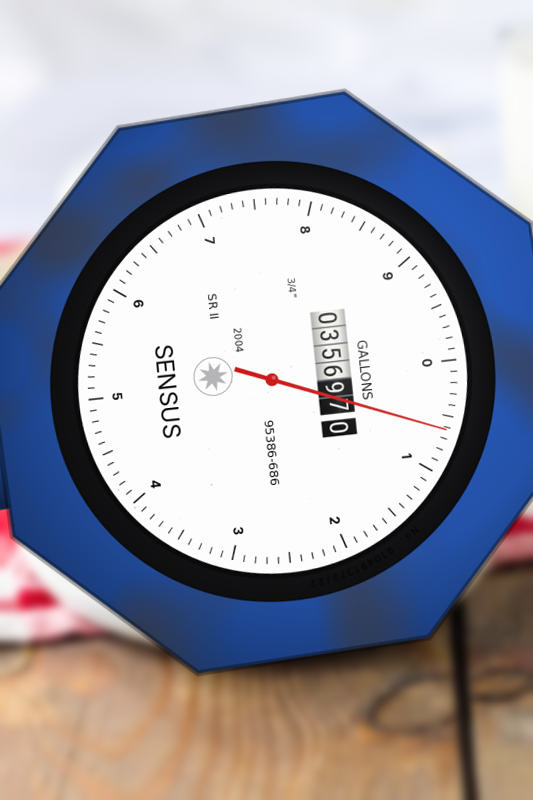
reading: 356970.6 gal
